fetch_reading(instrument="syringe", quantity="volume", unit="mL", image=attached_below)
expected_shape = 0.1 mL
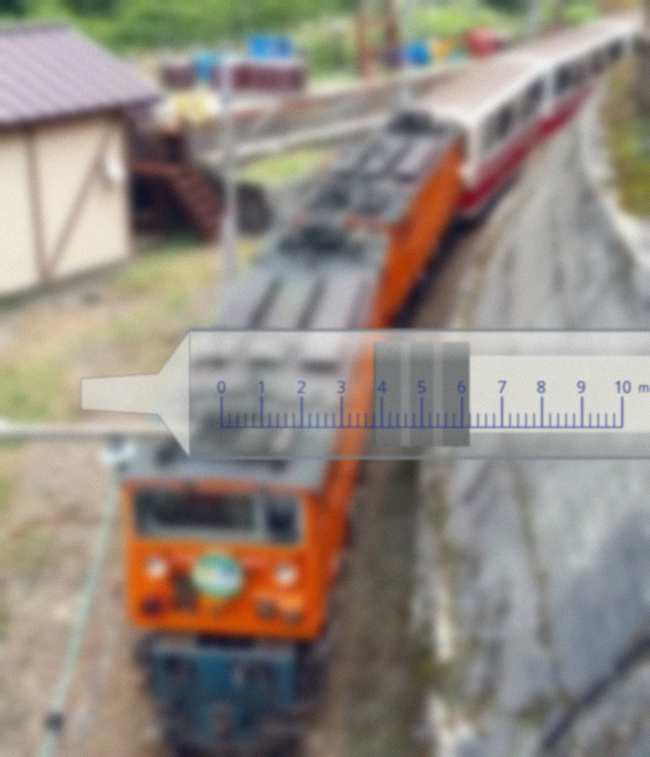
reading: 3.8 mL
